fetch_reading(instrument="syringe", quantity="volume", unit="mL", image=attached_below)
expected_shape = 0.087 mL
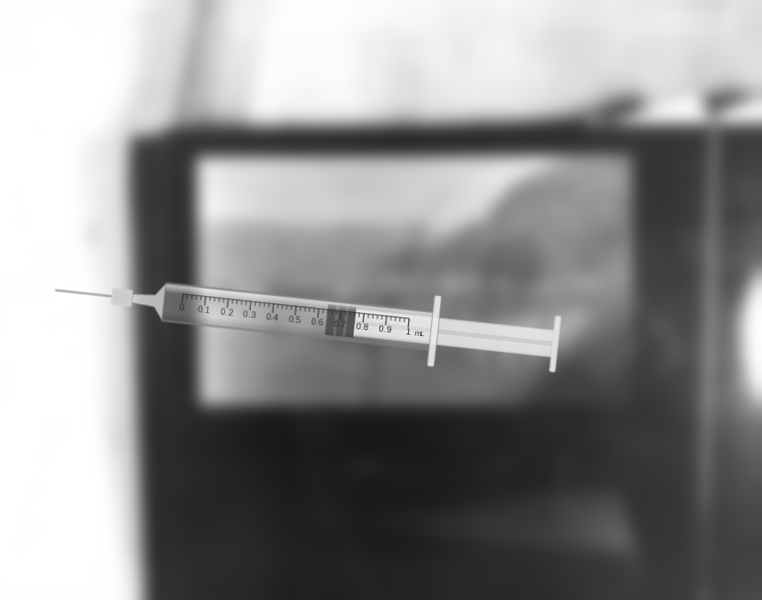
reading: 0.64 mL
